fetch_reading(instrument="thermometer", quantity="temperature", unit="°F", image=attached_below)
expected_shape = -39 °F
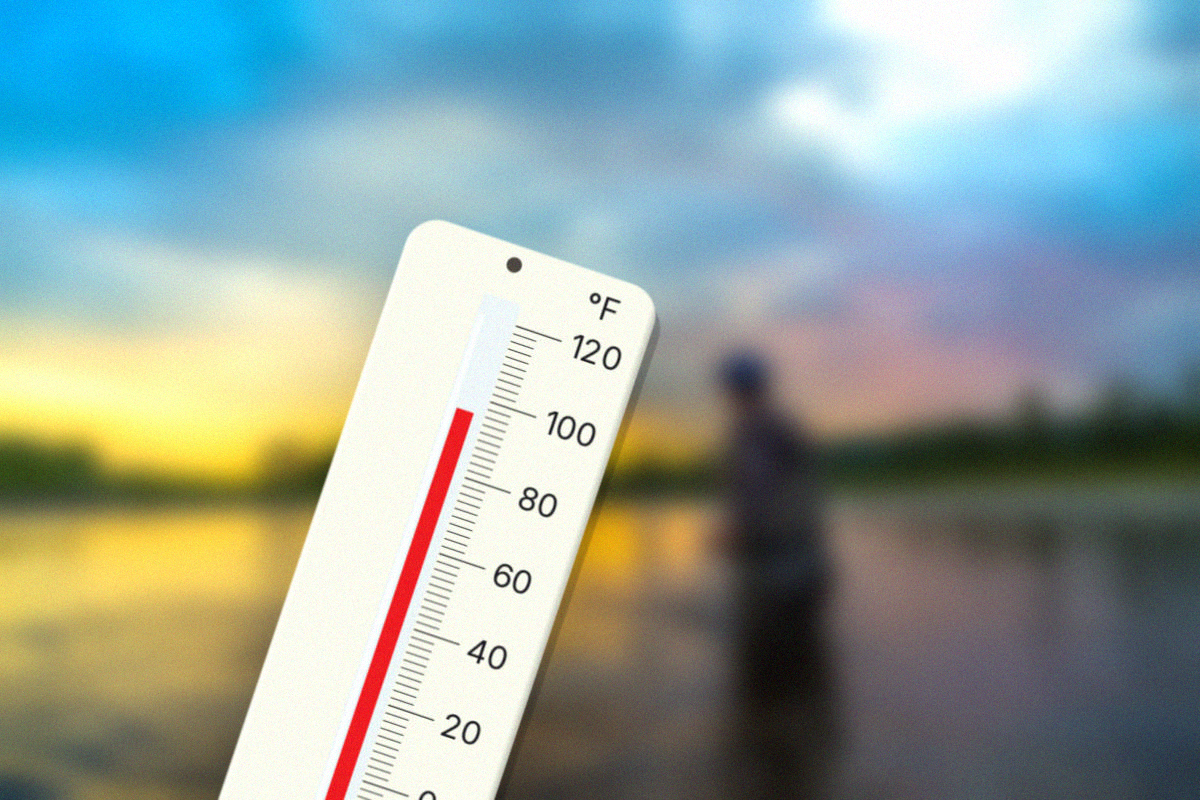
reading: 96 °F
